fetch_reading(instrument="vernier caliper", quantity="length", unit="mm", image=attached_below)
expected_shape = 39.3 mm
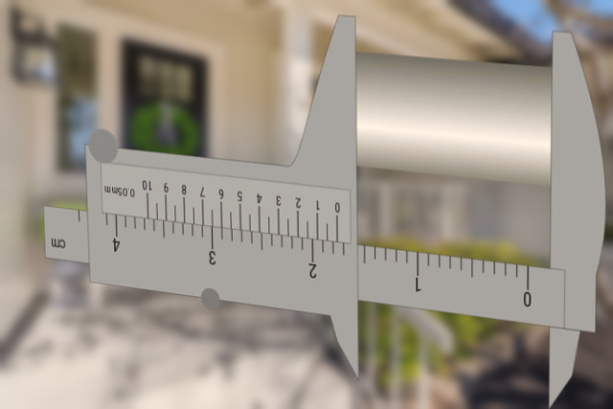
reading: 17.6 mm
